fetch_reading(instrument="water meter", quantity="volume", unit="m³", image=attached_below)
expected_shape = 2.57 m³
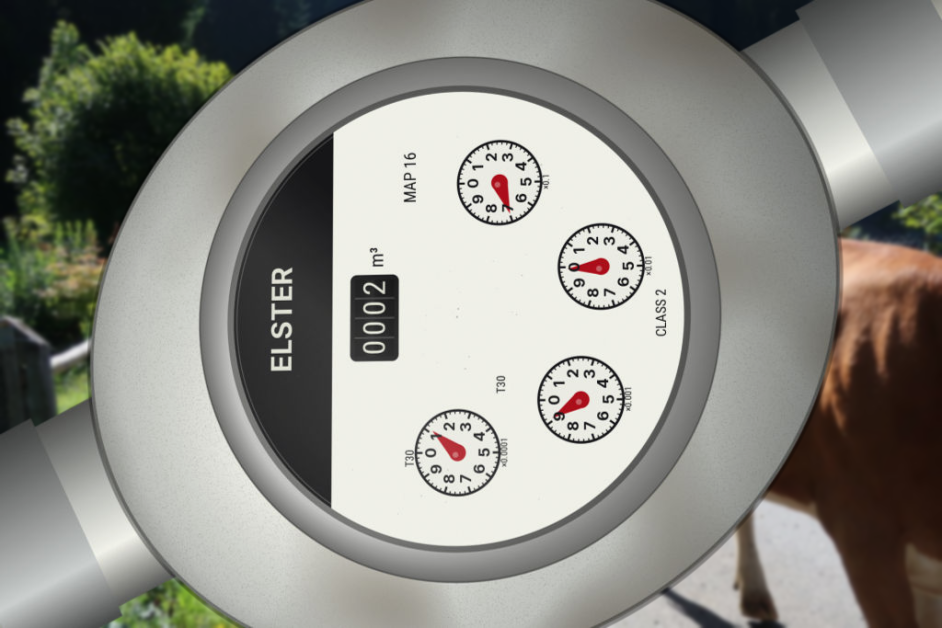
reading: 2.6991 m³
